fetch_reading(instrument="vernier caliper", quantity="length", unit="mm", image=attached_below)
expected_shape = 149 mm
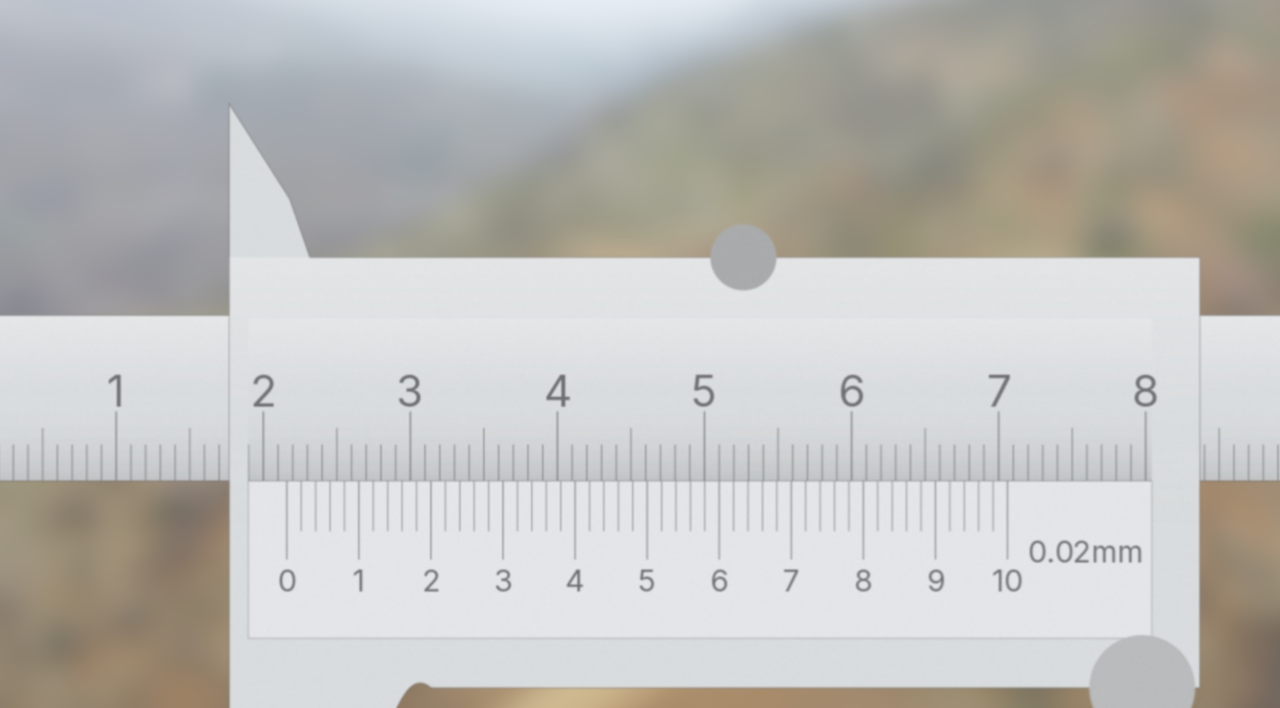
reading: 21.6 mm
